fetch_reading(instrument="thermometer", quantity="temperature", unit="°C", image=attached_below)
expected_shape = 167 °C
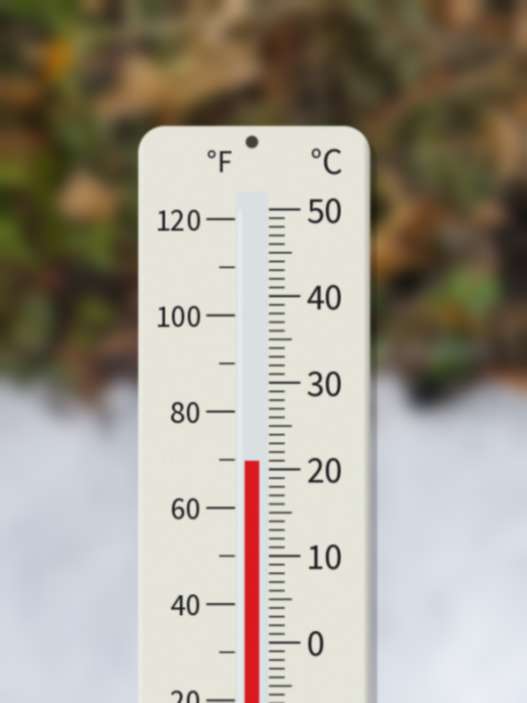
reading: 21 °C
